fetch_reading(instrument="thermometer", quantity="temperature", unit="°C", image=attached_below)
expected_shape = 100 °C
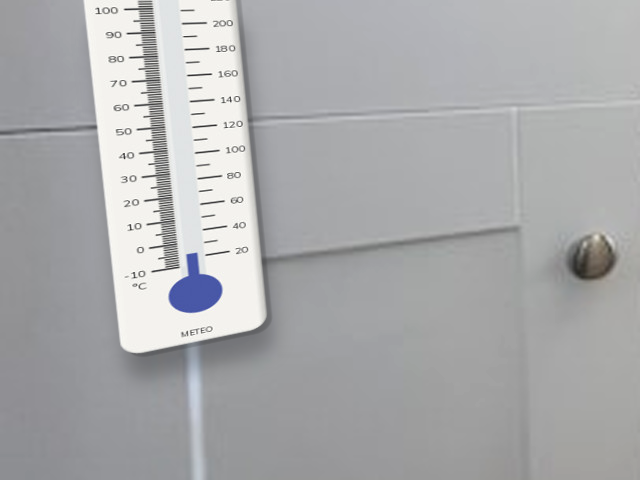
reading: -5 °C
